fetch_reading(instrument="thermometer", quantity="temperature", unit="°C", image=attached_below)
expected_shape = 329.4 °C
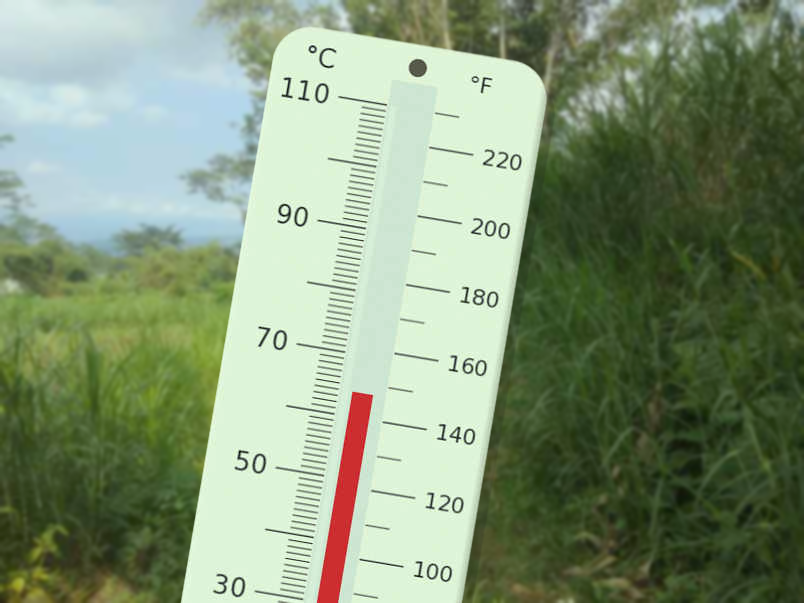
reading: 64 °C
